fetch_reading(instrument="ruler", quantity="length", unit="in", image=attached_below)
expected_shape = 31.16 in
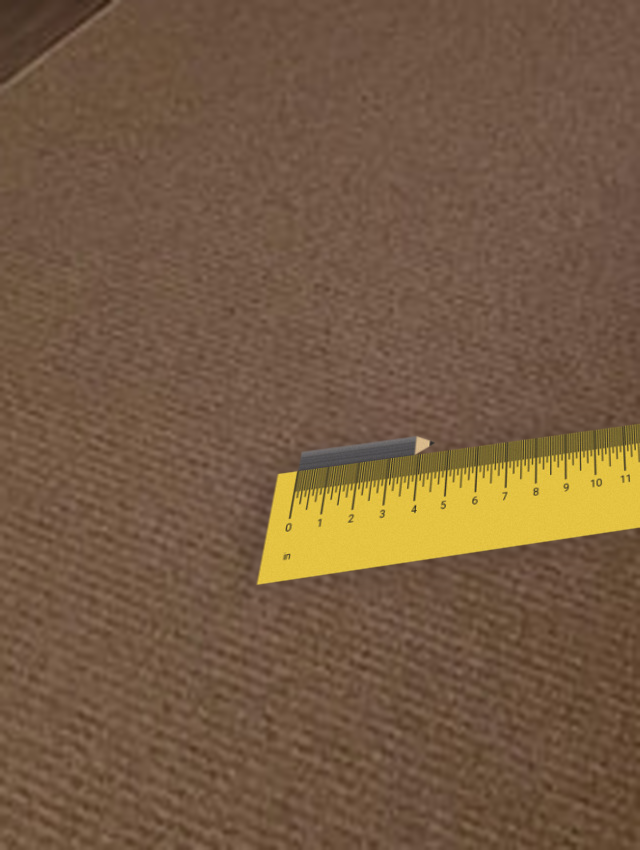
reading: 4.5 in
